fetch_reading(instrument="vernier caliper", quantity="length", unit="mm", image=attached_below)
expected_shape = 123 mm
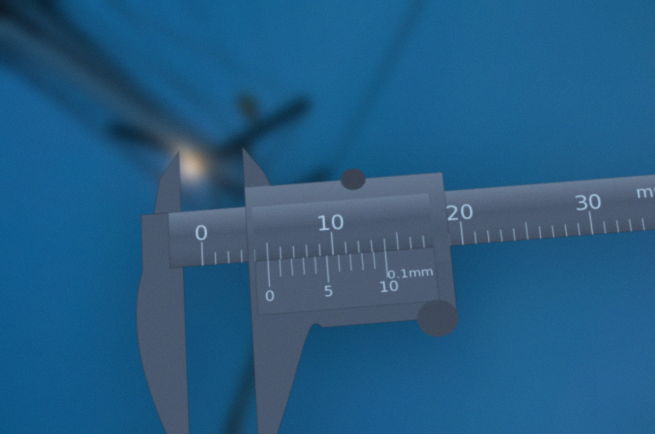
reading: 5.0 mm
